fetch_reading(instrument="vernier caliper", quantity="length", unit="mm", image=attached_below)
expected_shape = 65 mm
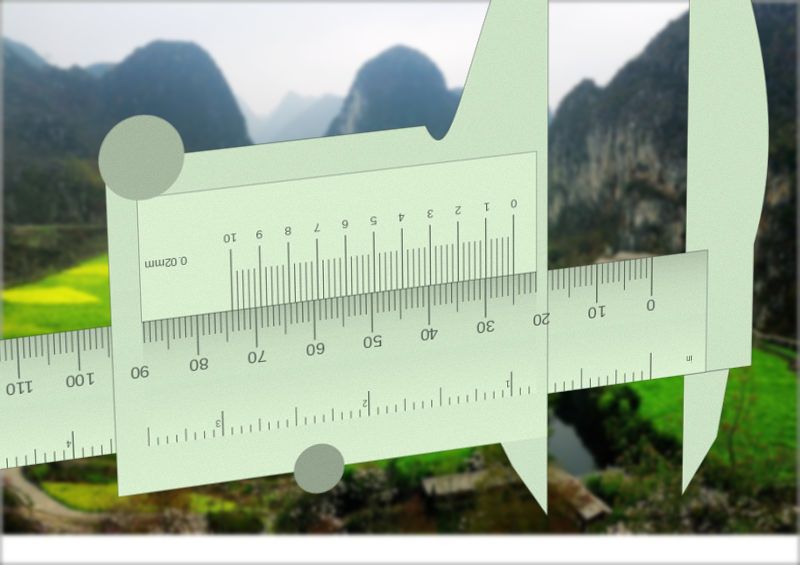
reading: 25.0 mm
